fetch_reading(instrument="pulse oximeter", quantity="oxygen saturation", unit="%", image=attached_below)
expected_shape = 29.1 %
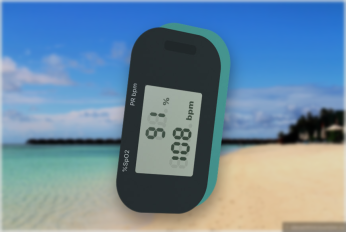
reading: 91 %
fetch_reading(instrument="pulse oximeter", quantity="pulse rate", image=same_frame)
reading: 108 bpm
